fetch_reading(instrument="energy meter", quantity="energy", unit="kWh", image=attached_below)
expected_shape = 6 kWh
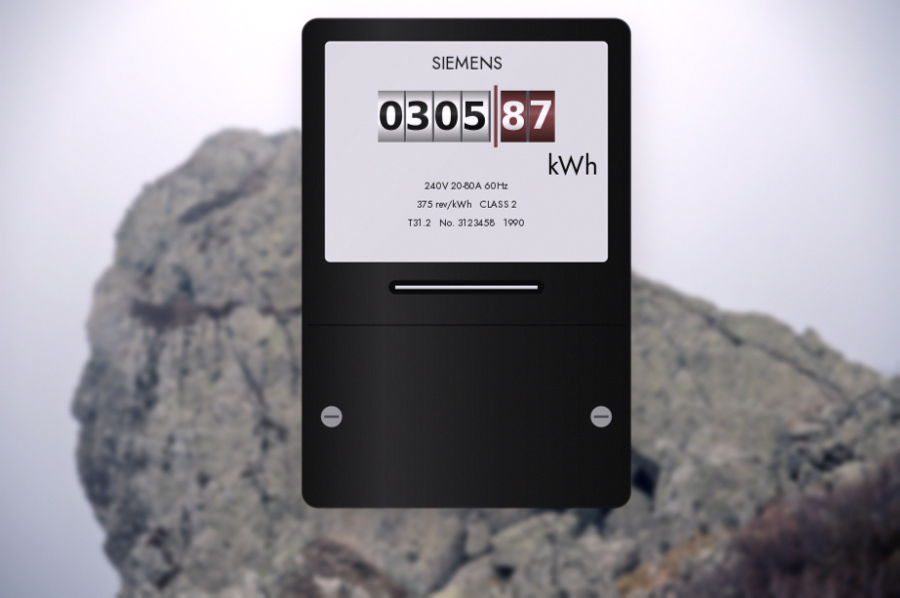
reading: 305.87 kWh
